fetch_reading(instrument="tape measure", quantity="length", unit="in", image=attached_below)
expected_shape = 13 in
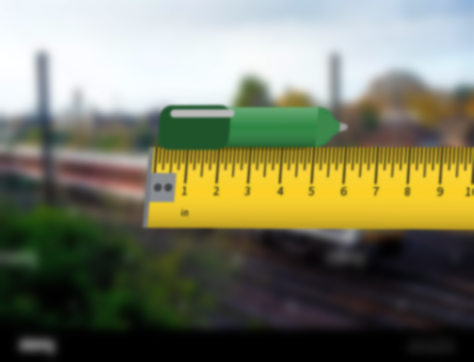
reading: 6 in
